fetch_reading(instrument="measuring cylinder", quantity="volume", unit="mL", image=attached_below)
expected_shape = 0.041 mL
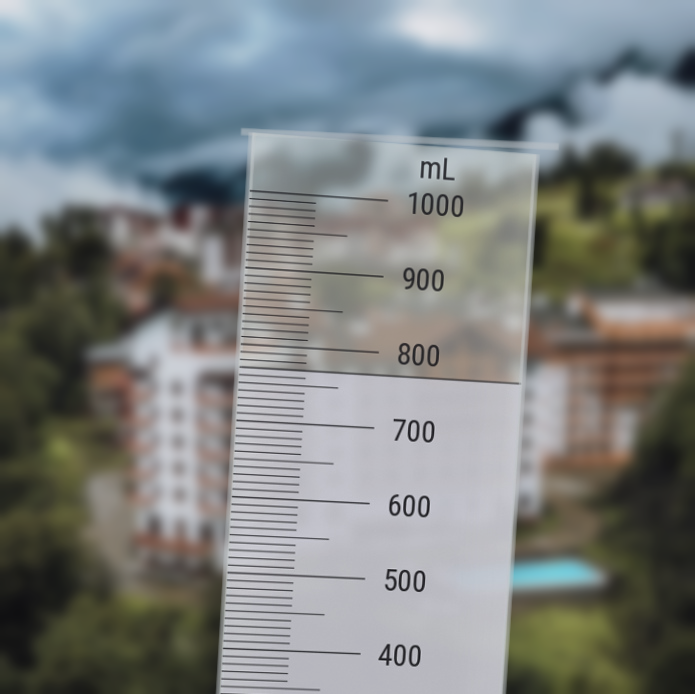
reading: 770 mL
